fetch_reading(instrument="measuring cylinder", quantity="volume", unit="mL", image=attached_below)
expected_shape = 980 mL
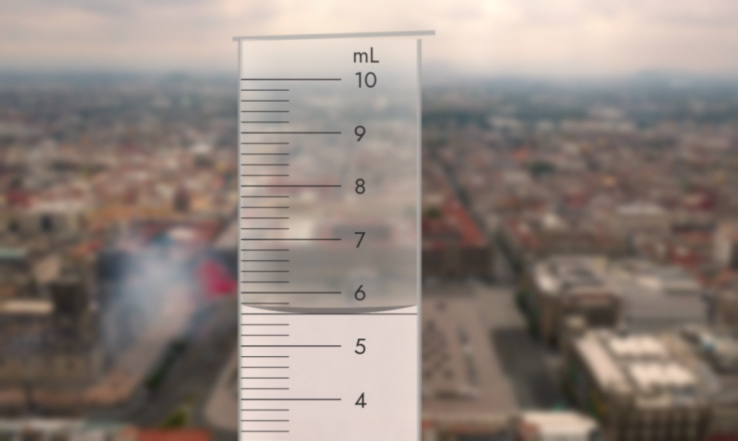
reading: 5.6 mL
